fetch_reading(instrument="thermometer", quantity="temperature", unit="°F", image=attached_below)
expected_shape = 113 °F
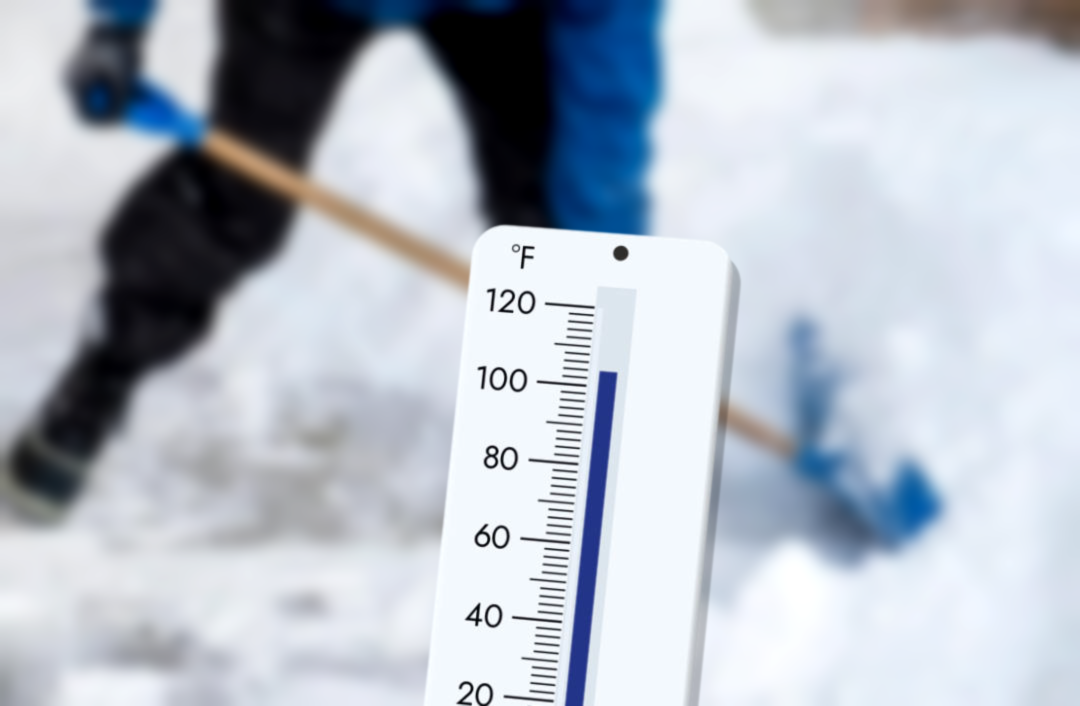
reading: 104 °F
